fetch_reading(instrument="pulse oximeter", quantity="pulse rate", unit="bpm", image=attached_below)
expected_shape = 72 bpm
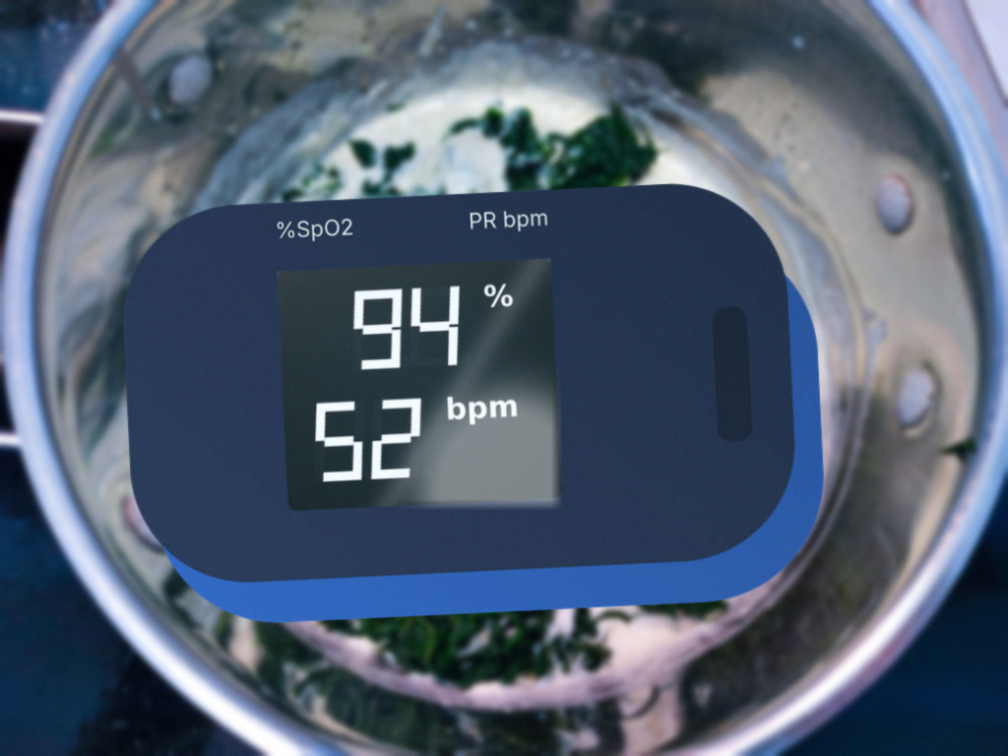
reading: 52 bpm
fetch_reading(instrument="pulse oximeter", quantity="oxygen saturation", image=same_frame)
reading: 94 %
